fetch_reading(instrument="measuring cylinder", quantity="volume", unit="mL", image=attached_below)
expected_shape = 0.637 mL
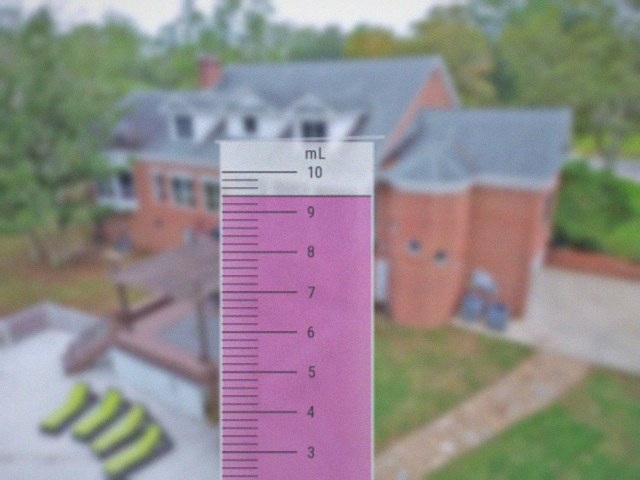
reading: 9.4 mL
